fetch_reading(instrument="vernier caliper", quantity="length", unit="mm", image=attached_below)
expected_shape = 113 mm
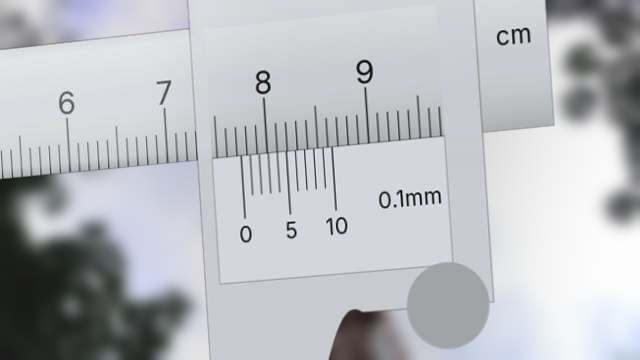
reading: 77.4 mm
